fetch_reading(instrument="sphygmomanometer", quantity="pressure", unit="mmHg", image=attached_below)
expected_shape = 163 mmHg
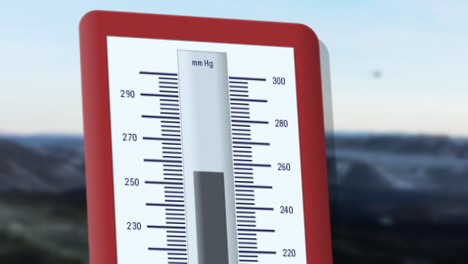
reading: 256 mmHg
